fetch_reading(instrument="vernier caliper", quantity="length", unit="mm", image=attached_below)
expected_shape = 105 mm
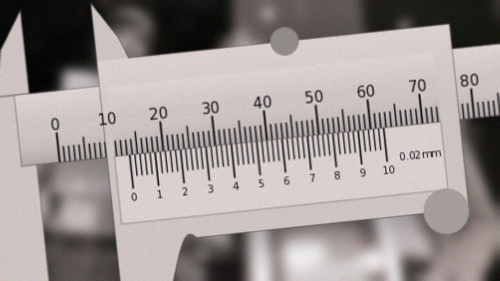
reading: 13.5 mm
